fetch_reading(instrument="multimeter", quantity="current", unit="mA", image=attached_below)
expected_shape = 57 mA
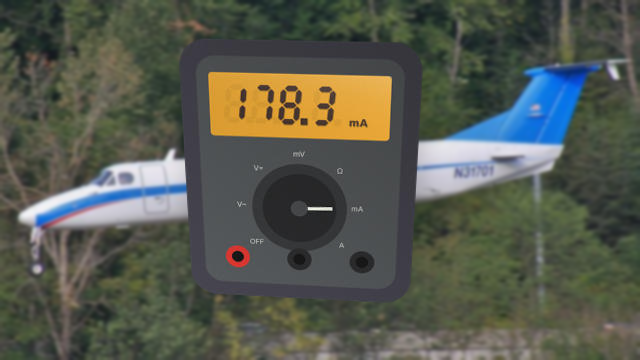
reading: 178.3 mA
